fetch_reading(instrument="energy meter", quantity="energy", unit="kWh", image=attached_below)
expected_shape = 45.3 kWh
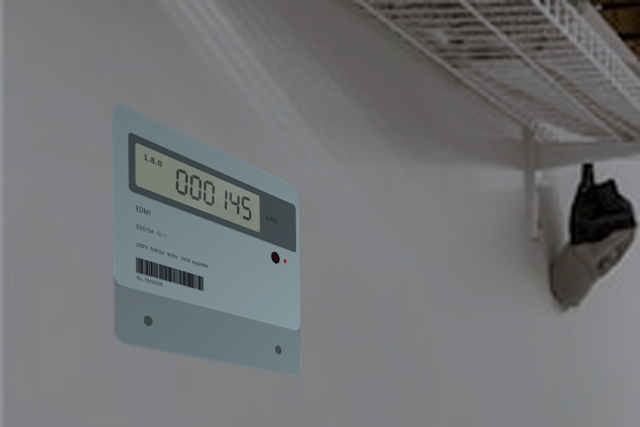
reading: 145 kWh
